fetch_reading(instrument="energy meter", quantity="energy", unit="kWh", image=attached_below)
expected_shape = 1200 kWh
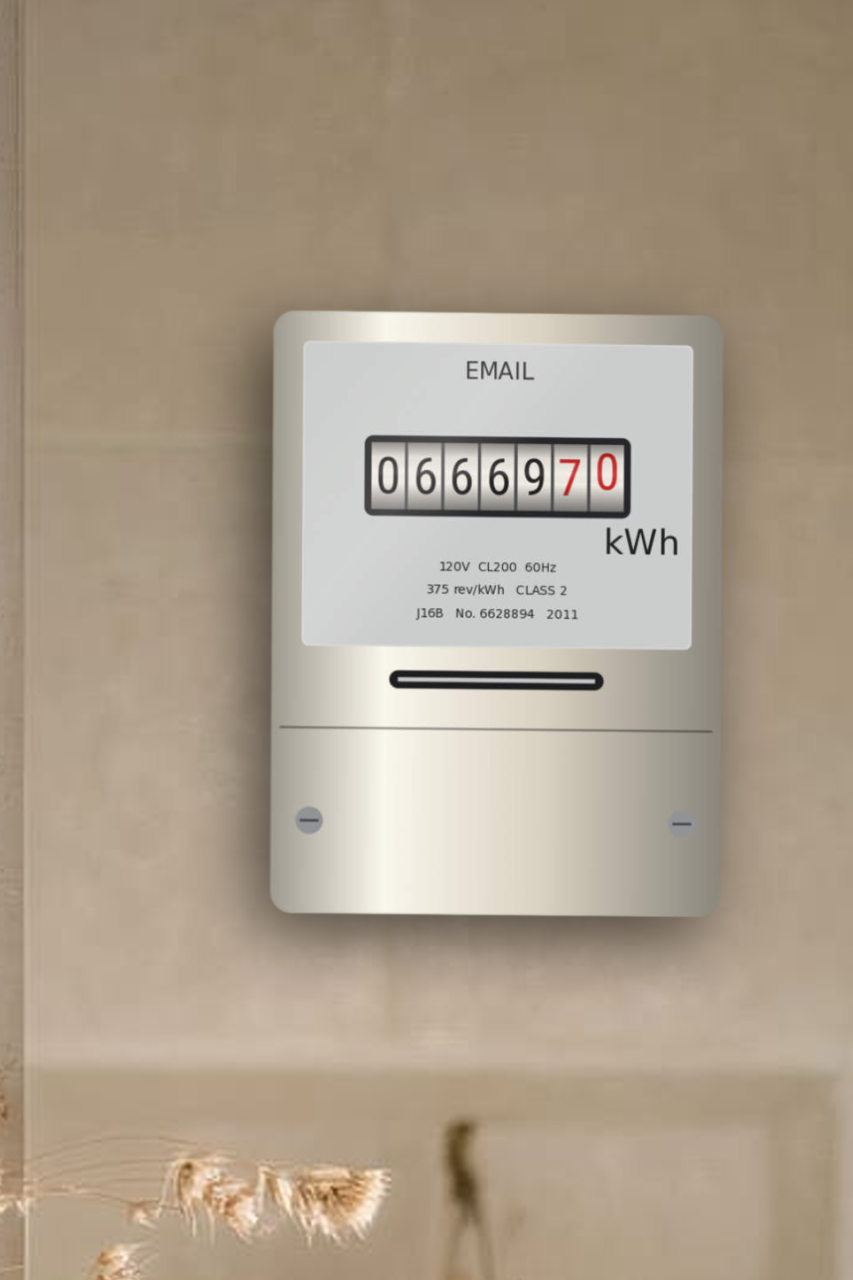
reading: 6669.70 kWh
